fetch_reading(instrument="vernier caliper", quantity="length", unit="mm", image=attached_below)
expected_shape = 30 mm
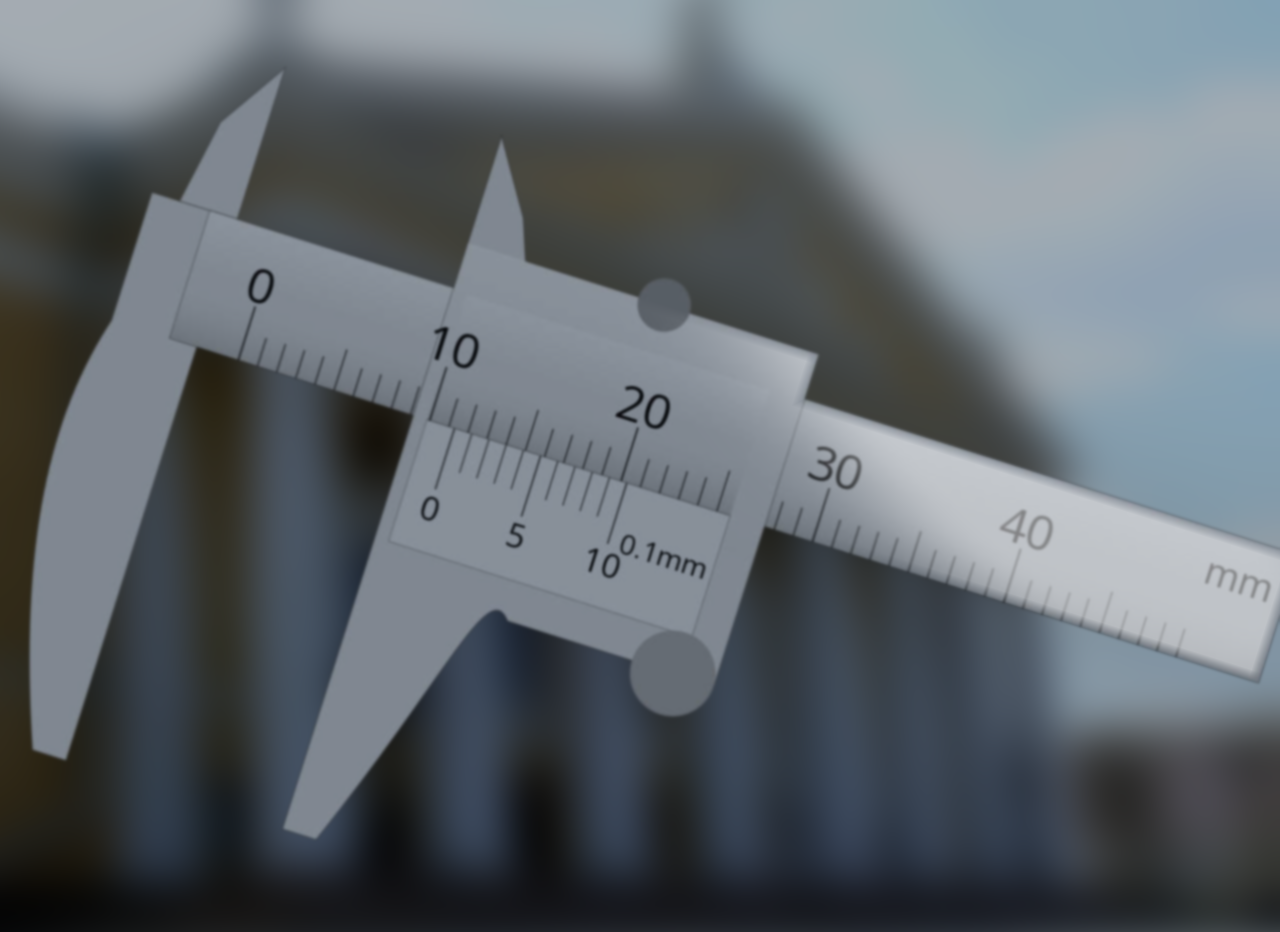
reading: 11.3 mm
